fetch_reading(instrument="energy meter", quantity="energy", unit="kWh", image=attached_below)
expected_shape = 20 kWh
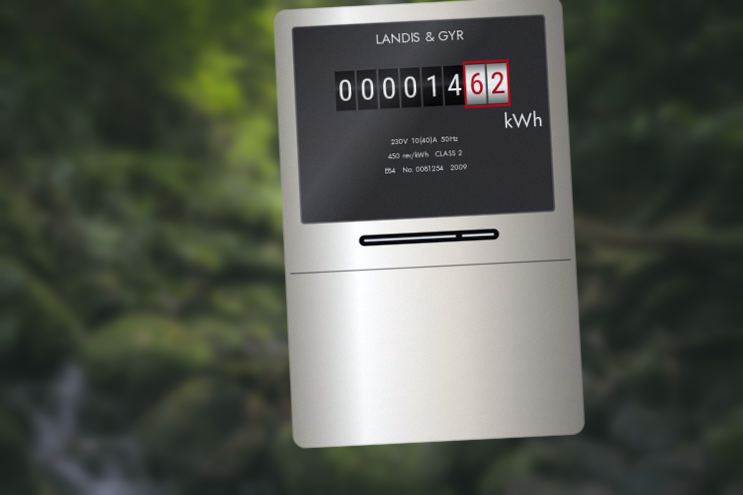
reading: 14.62 kWh
